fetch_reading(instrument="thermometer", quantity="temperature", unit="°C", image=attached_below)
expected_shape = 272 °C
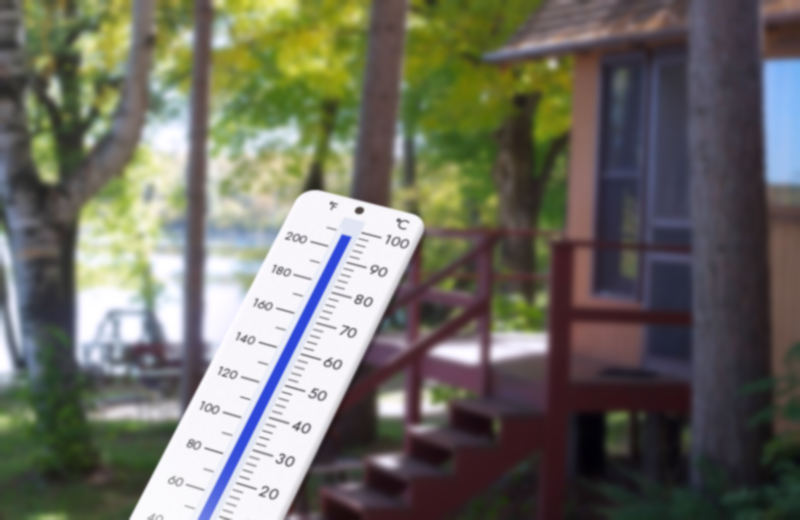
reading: 98 °C
